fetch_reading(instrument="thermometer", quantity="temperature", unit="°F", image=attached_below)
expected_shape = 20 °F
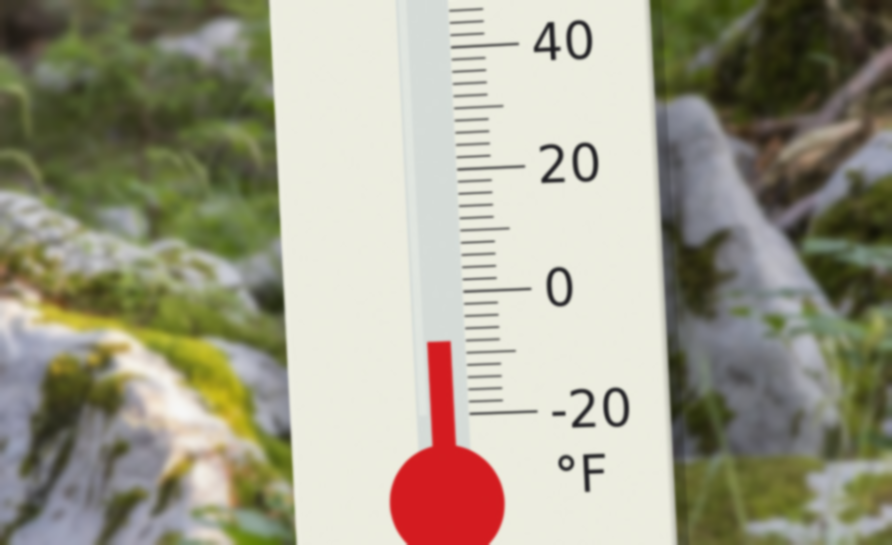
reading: -8 °F
